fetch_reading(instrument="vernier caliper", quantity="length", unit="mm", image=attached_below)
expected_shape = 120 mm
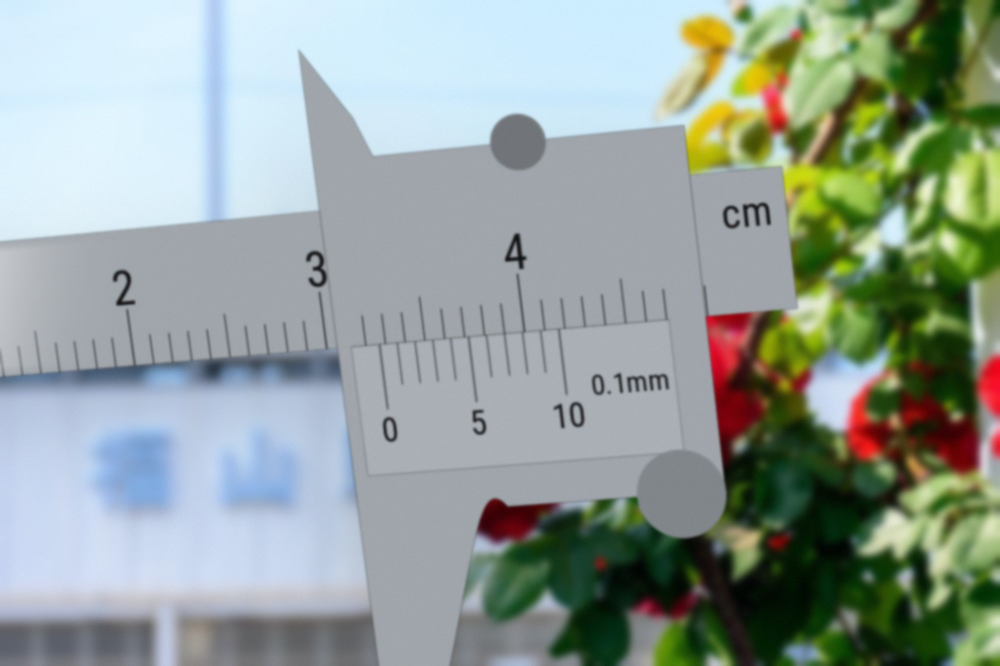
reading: 32.7 mm
